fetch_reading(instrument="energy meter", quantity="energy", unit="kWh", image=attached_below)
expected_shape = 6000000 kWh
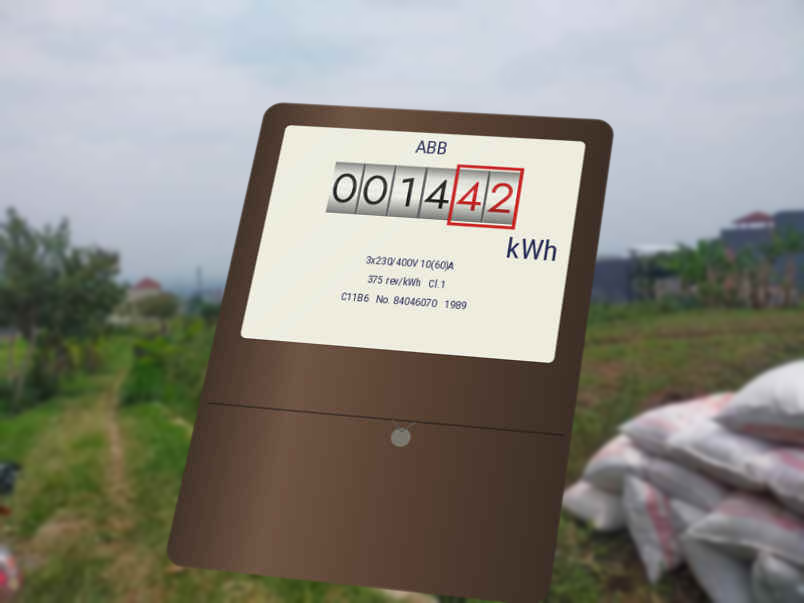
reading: 14.42 kWh
